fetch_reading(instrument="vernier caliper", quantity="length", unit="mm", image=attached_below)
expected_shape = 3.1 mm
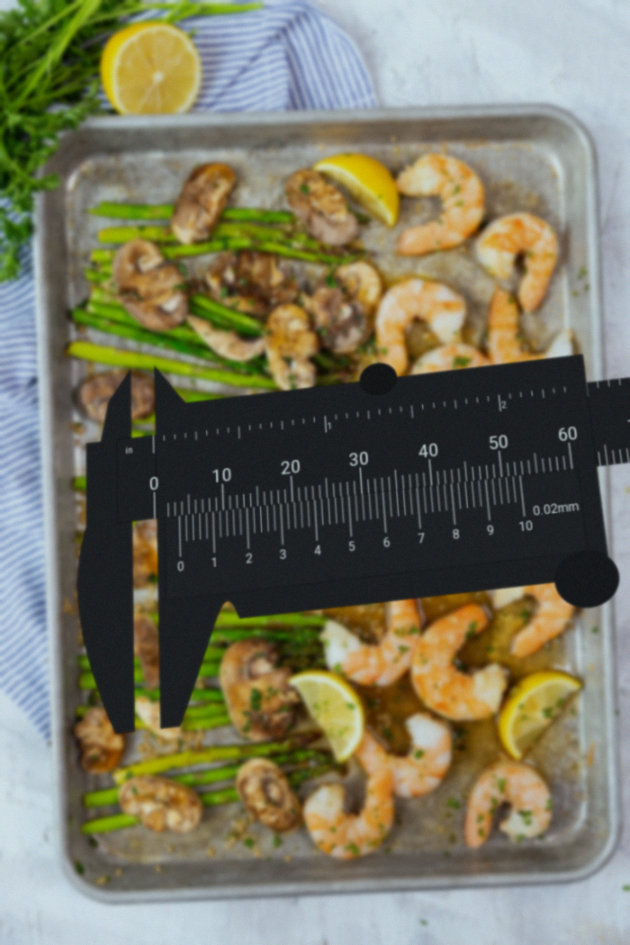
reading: 3.6 mm
